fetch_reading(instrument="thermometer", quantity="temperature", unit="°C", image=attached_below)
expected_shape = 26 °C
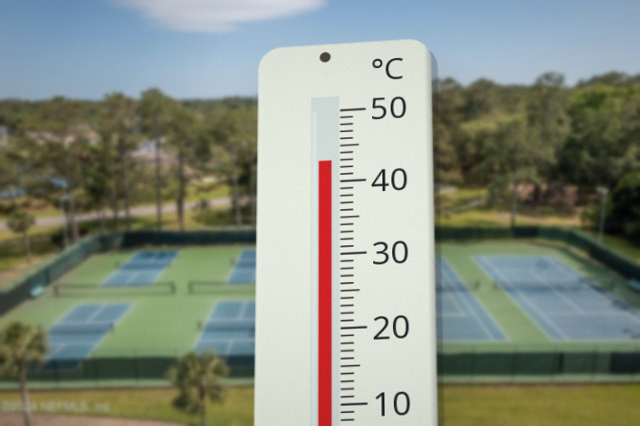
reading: 43 °C
